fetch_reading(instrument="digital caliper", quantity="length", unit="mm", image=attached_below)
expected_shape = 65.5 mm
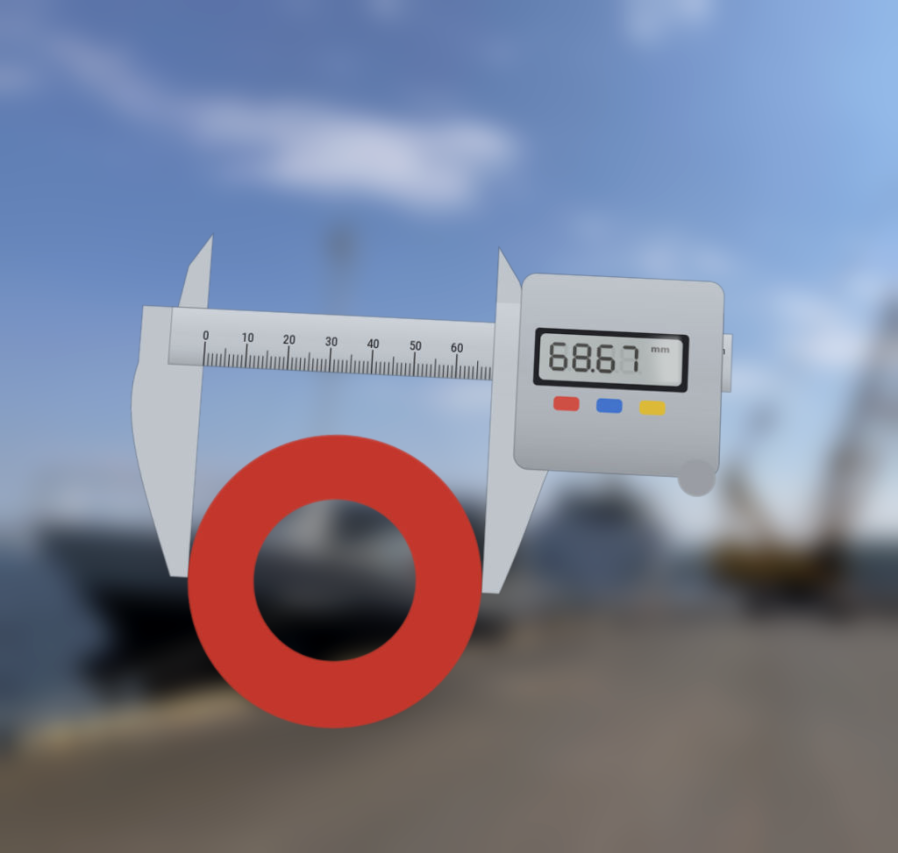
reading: 68.67 mm
